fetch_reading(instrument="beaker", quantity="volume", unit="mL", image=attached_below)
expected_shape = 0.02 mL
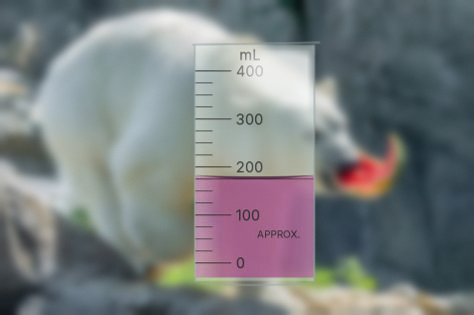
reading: 175 mL
